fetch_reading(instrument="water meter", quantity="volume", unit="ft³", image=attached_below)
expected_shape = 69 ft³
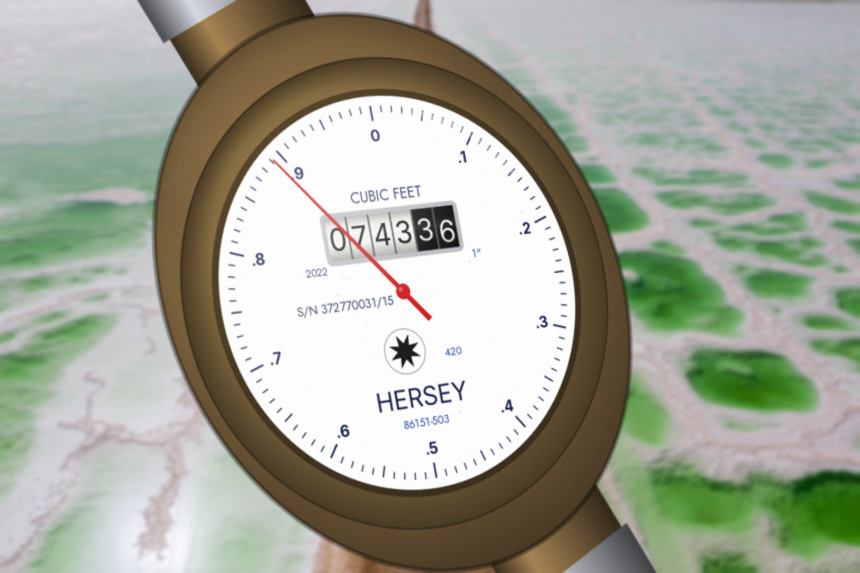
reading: 74335.89 ft³
